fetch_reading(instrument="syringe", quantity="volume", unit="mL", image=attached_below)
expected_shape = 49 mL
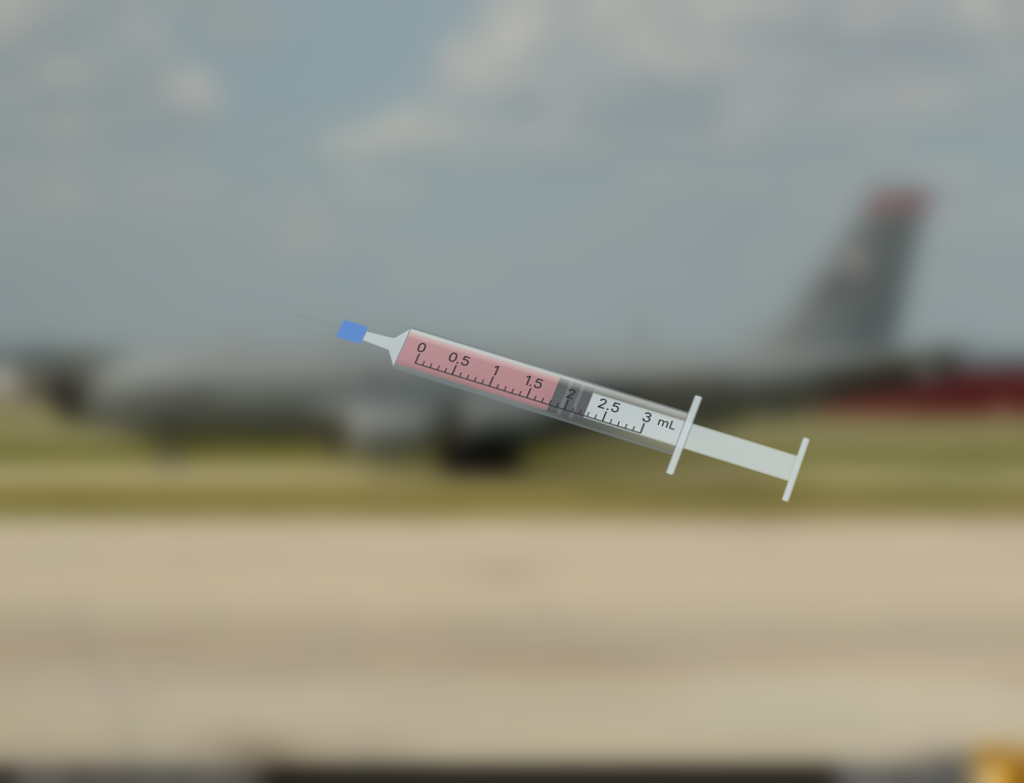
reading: 1.8 mL
